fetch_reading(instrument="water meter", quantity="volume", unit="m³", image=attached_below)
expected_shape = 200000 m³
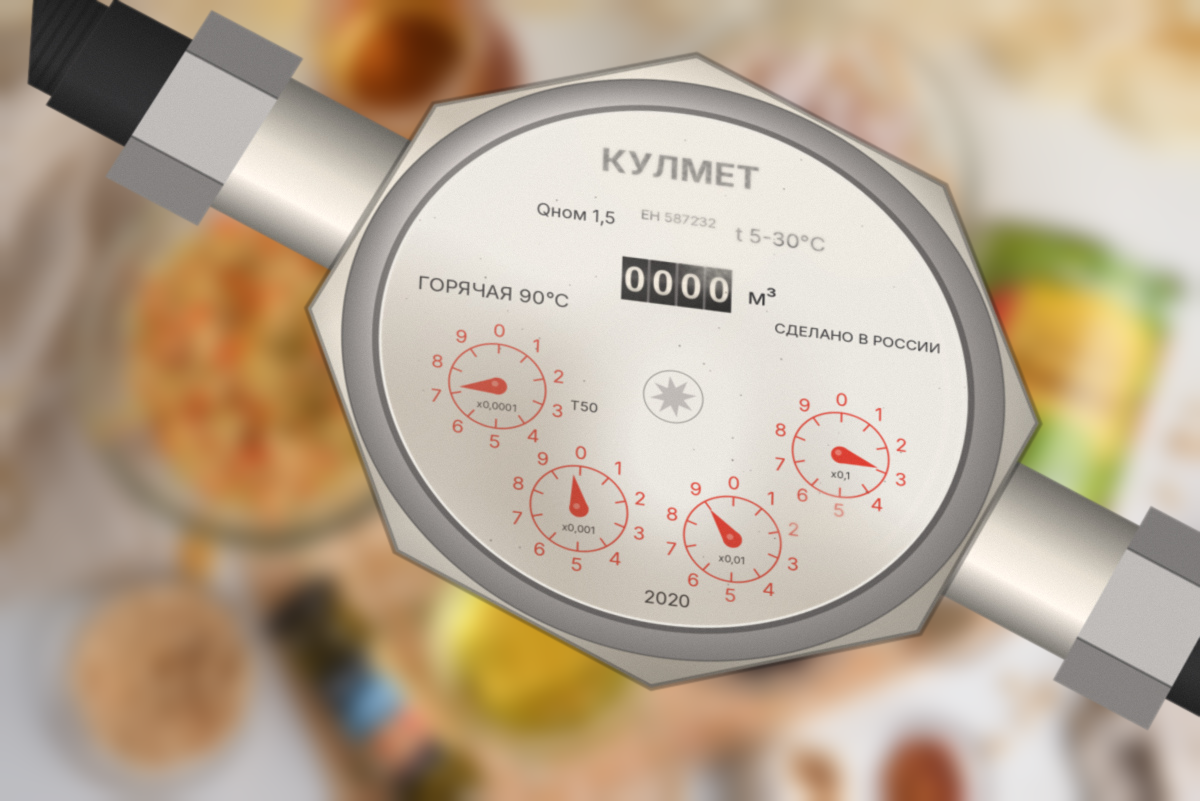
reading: 0.2897 m³
